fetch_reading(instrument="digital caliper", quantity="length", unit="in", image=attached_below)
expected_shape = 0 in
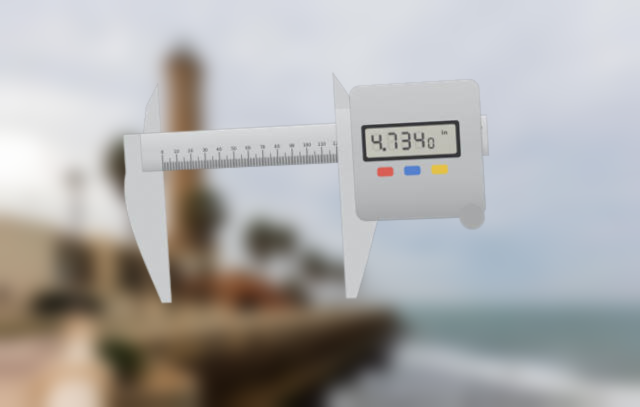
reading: 4.7340 in
